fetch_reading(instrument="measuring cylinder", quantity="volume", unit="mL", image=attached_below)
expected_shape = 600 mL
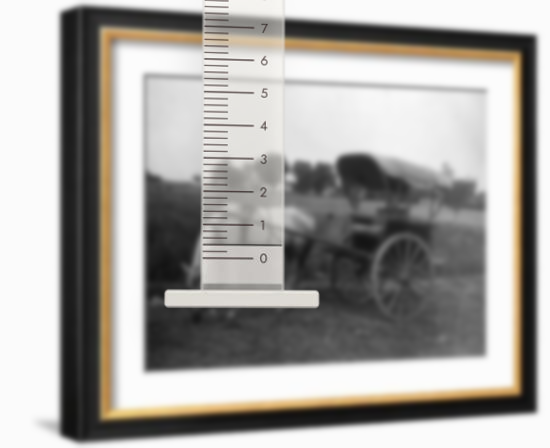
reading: 0.4 mL
